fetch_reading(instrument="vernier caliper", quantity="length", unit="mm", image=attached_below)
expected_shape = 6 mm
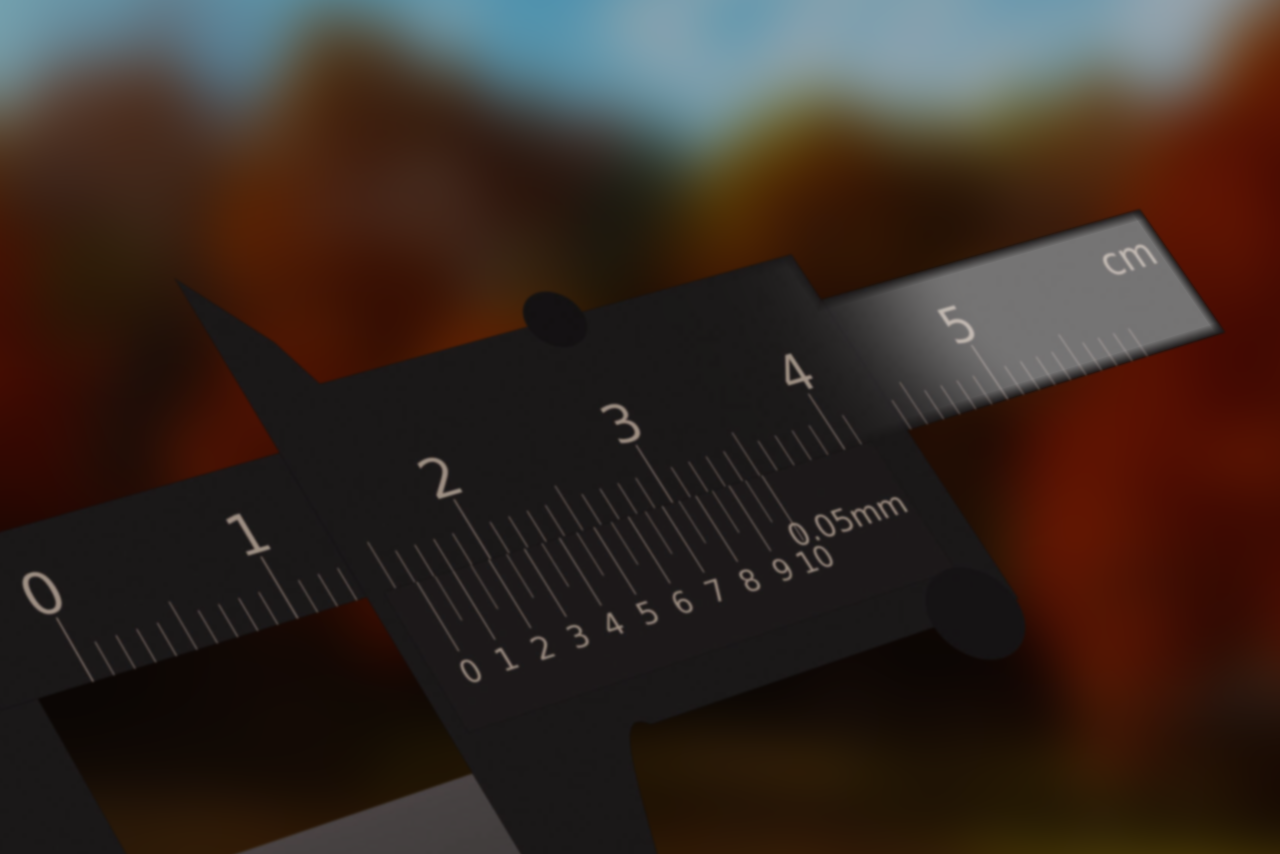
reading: 16.1 mm
